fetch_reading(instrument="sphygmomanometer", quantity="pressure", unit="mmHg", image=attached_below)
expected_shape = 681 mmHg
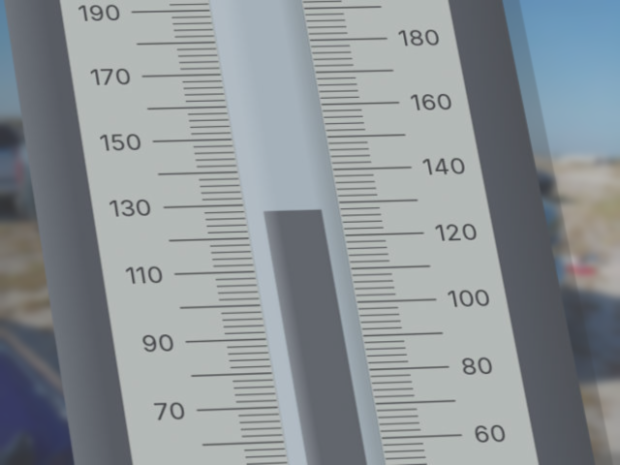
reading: 128 mmHg
